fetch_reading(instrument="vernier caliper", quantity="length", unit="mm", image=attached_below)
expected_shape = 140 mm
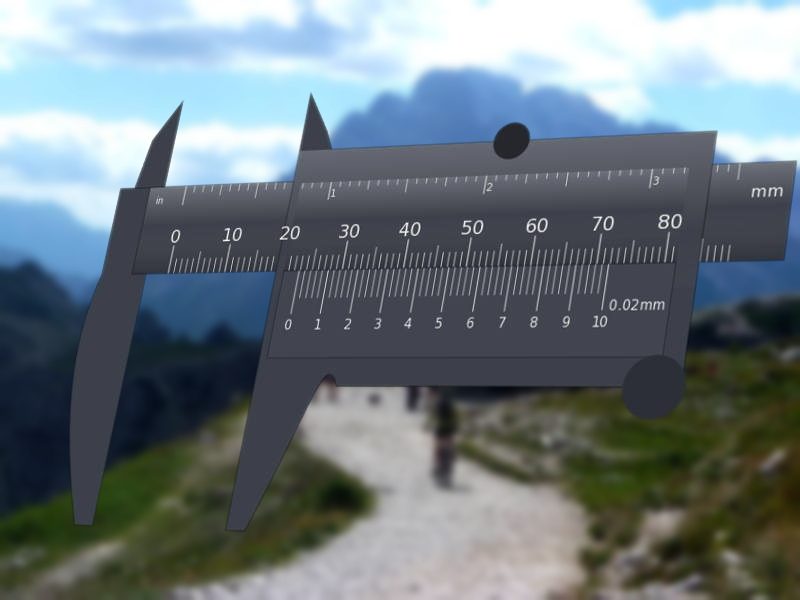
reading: 22.8 mm
